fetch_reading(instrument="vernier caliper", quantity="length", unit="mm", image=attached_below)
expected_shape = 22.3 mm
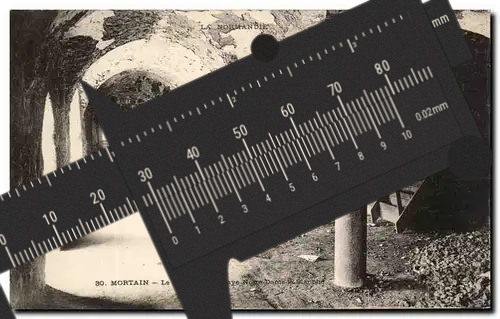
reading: 30.0 mm
